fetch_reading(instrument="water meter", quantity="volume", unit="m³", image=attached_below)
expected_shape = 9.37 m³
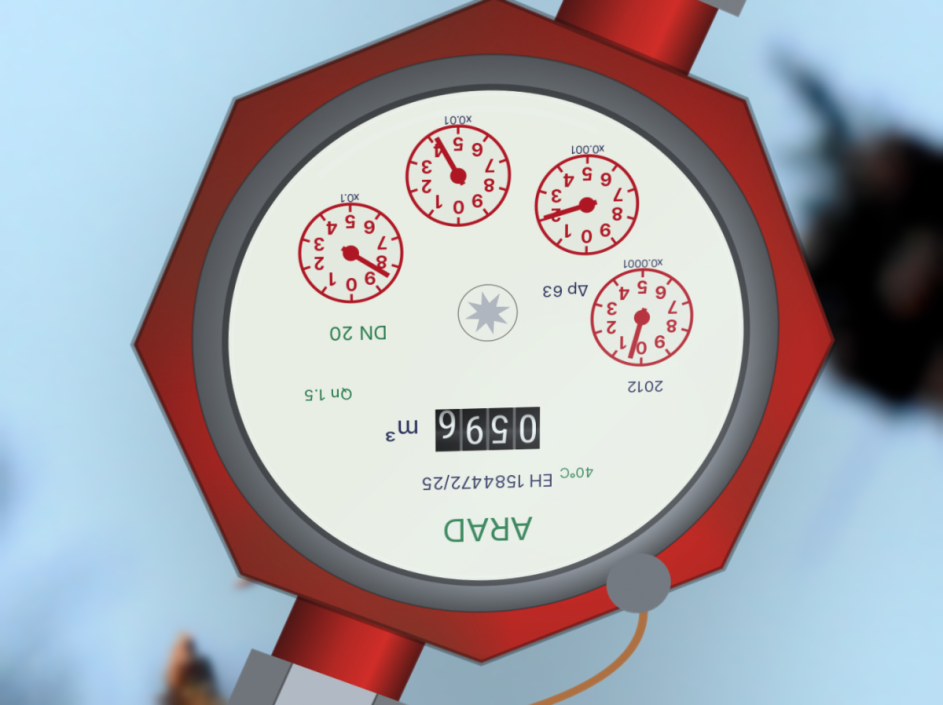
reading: 595.8420 m³
